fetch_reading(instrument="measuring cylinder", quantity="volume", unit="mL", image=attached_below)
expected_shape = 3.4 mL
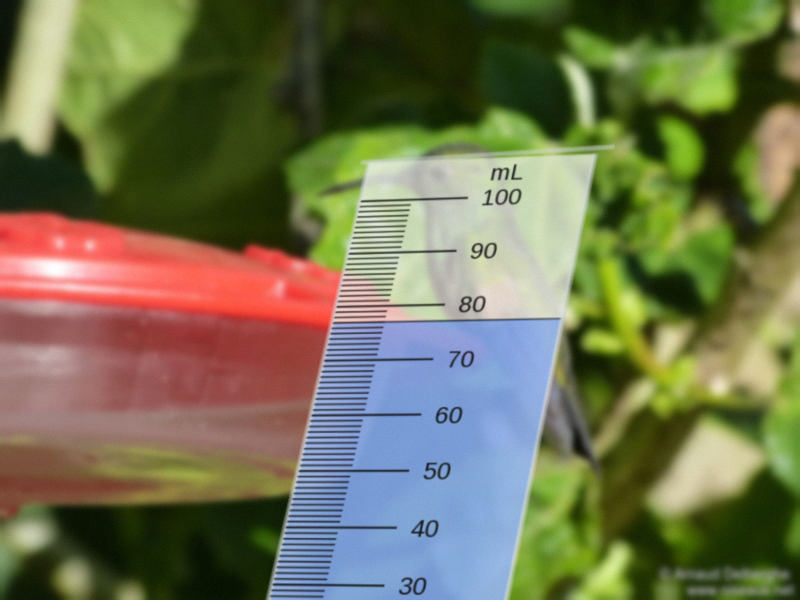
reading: 77 mL
